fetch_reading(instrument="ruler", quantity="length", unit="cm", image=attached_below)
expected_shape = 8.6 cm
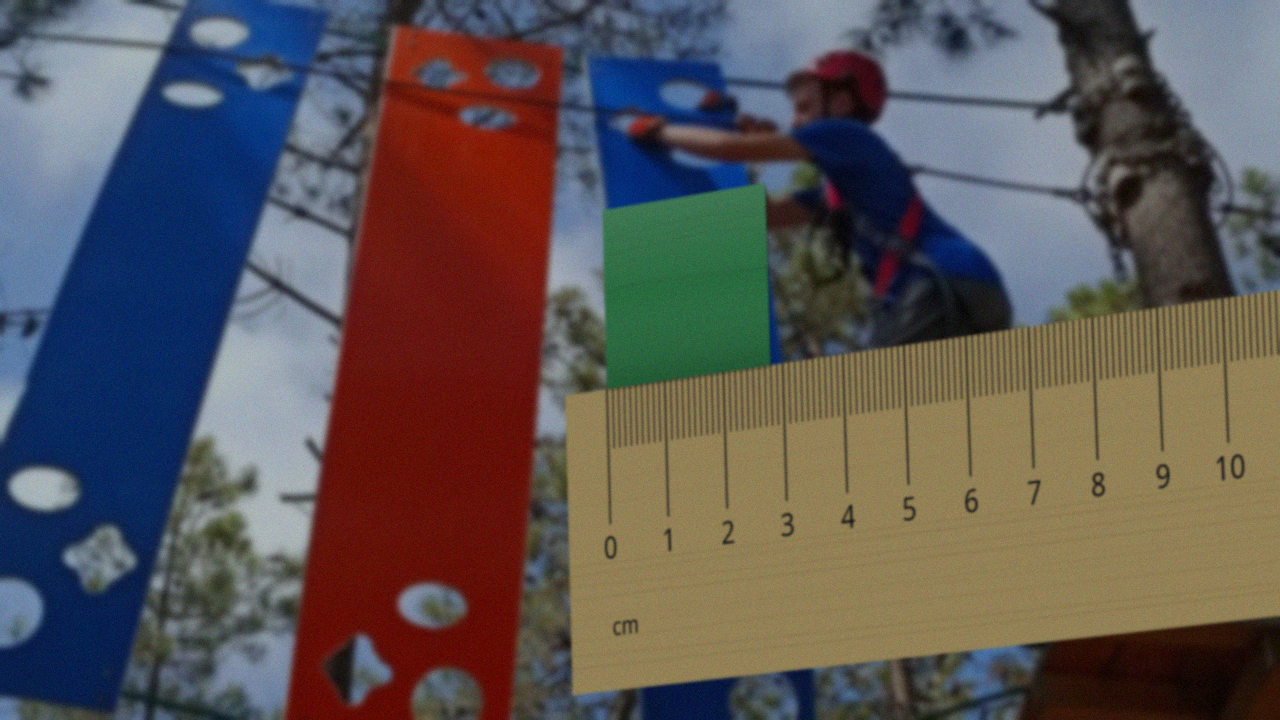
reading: 2.8 cm
